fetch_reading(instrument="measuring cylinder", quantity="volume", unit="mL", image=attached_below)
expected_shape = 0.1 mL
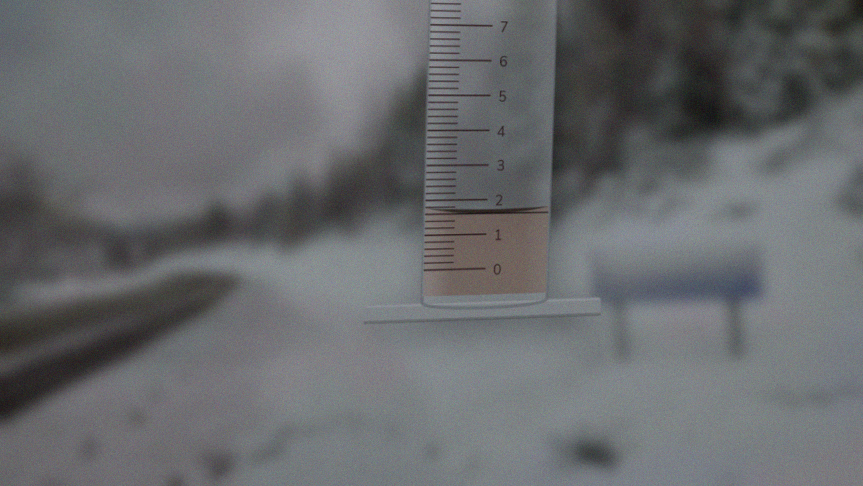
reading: 1.6 mL
